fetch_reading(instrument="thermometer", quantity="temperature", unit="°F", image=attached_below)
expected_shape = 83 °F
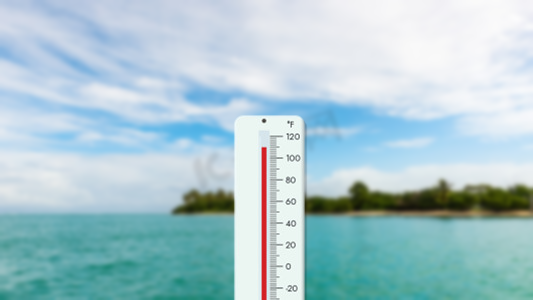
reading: 110 °F
